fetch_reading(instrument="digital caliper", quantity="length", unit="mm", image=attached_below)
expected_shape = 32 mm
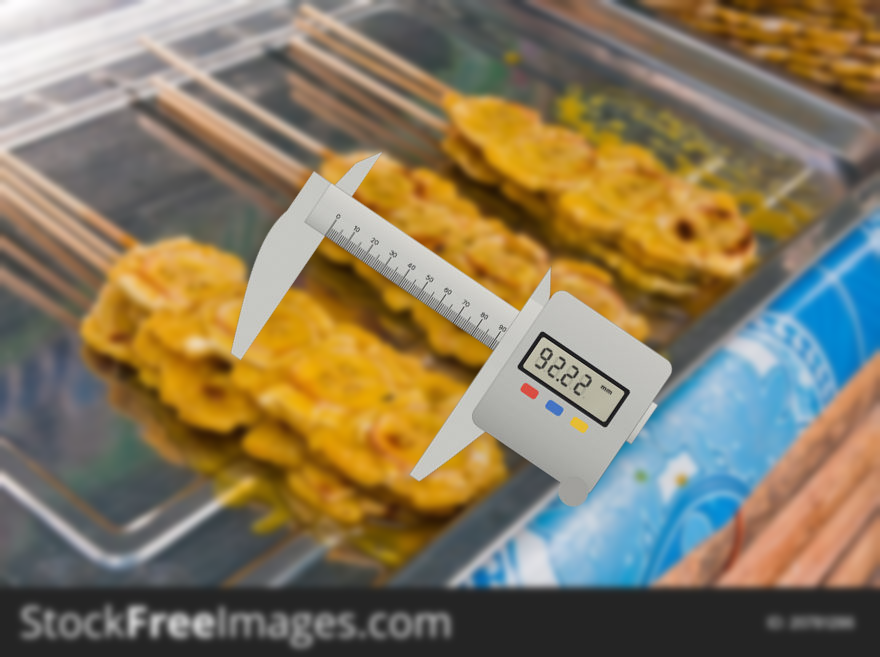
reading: 92.22 mm
